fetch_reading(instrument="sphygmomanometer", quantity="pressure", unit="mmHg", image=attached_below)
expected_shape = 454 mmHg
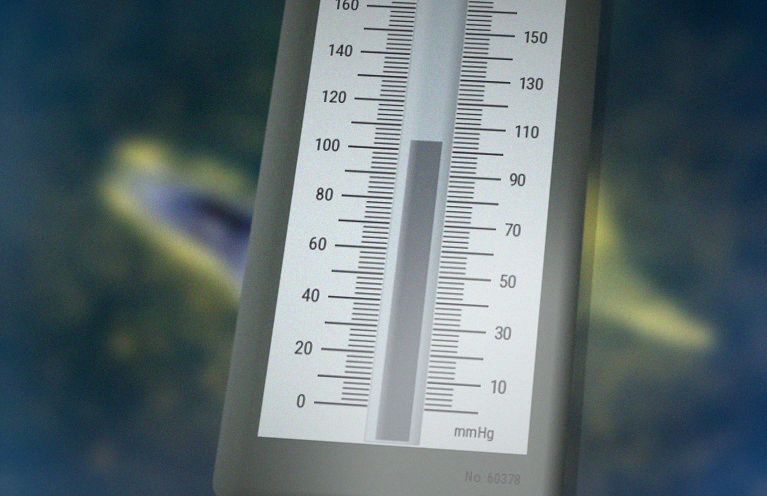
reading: 104 mmHg
